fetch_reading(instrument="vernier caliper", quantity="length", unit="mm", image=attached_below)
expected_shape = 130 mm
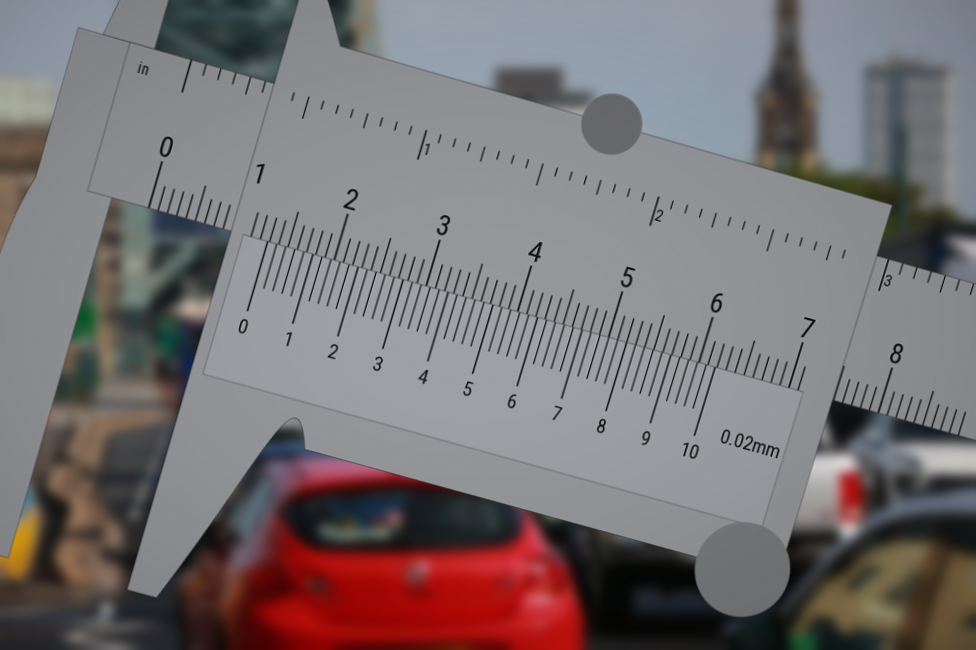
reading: 12.8 mm
